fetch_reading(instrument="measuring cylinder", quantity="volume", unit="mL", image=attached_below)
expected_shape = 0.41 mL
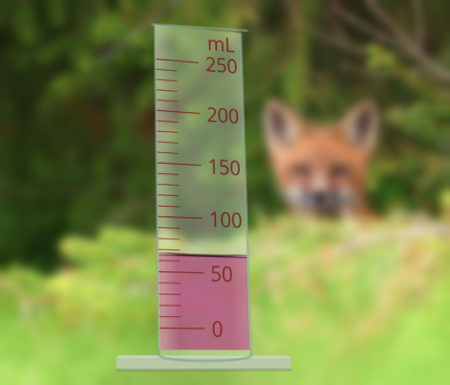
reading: 65 mL
